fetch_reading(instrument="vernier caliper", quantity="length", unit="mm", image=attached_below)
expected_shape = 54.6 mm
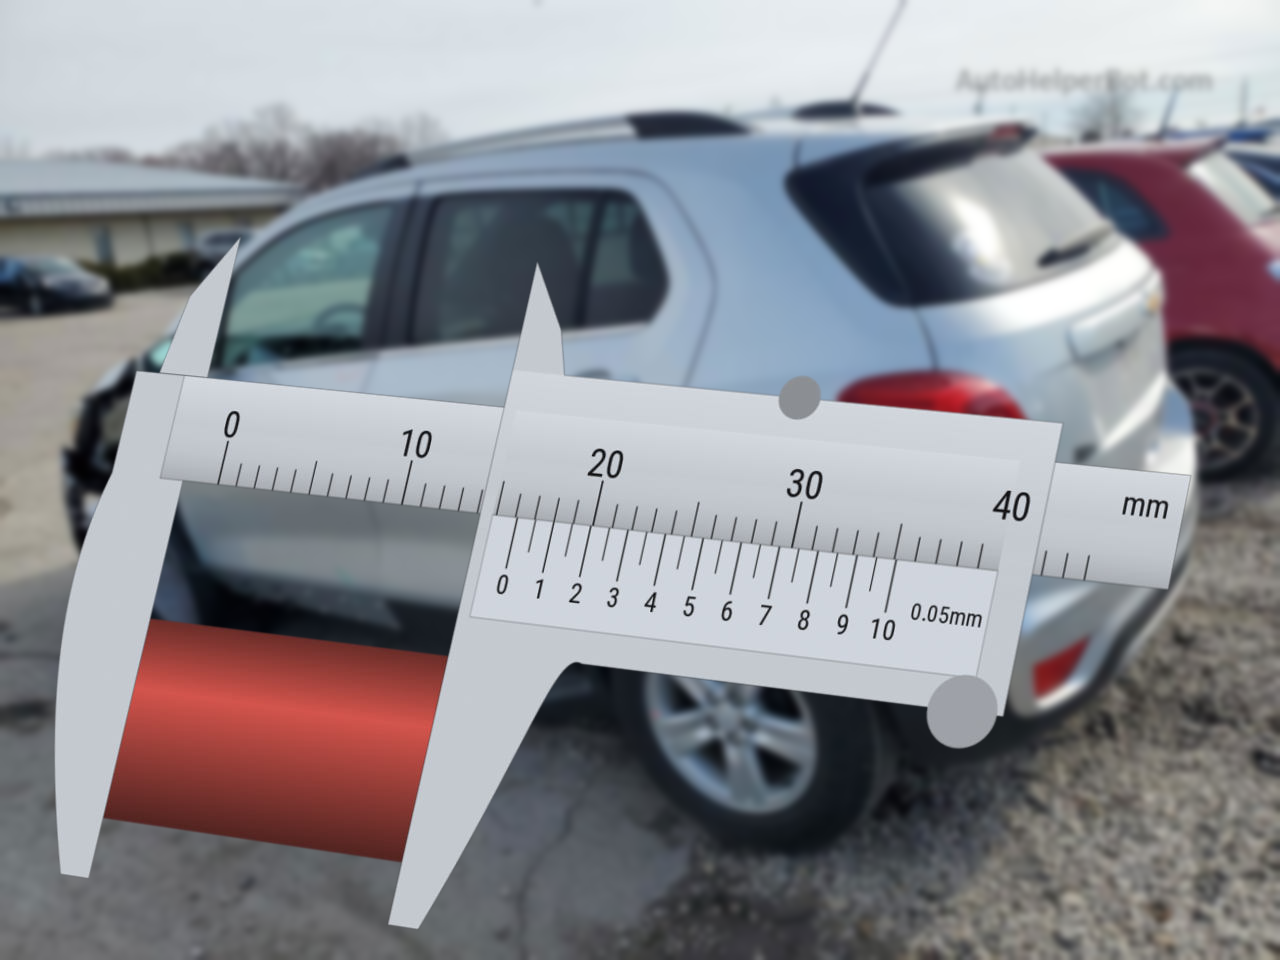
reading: 16.1 mm
